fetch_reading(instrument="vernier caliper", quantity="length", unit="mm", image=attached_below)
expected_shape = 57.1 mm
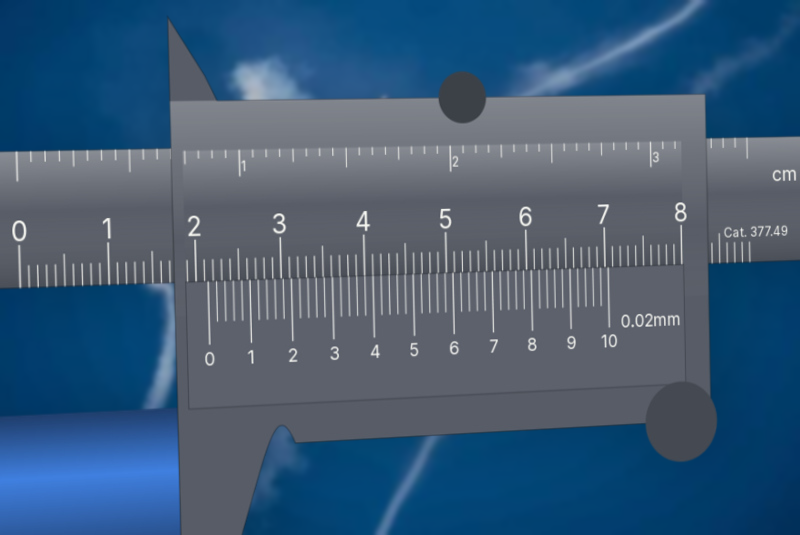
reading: 21.4 mm
